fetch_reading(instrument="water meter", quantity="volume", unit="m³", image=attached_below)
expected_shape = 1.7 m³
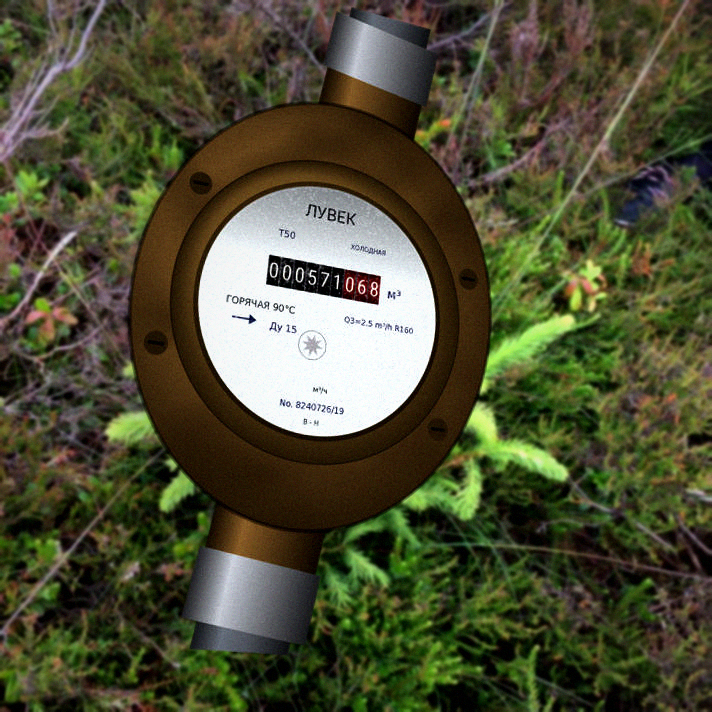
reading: 571.068 m³
